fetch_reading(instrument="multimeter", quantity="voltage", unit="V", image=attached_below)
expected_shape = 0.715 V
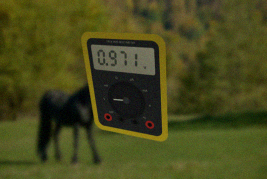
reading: 0.971 V
